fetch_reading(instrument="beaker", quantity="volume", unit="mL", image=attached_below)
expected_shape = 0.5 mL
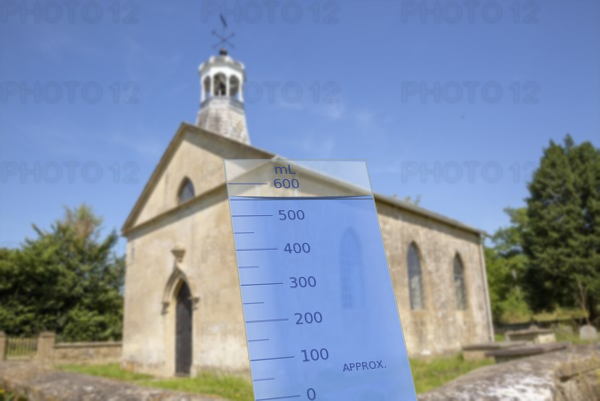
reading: 550 mL
